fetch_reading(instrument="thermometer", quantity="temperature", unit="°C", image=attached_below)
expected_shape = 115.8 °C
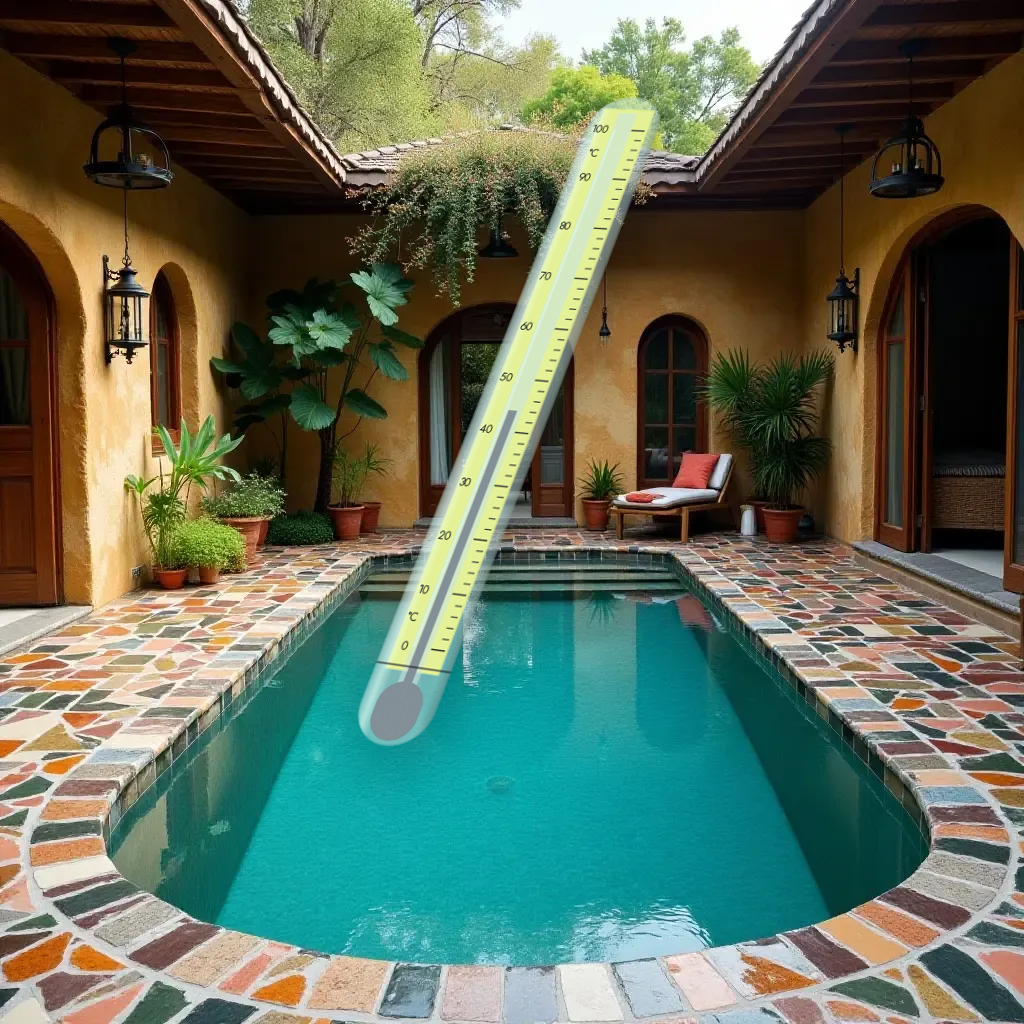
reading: 44 °C
